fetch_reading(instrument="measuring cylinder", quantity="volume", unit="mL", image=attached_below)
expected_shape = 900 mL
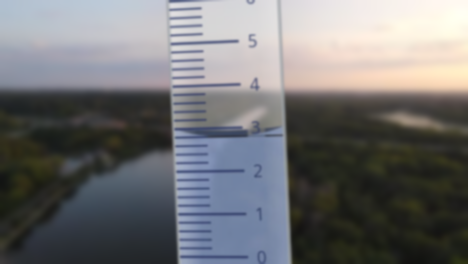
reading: 2.8 mL
